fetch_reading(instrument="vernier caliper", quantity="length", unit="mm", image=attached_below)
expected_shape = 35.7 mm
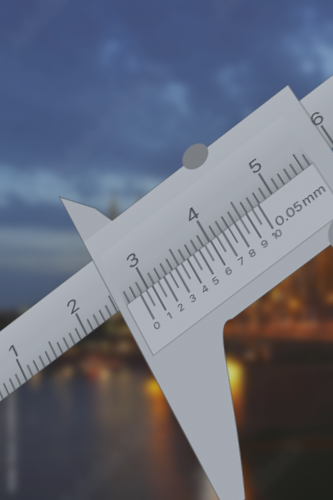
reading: 28.8 mm
